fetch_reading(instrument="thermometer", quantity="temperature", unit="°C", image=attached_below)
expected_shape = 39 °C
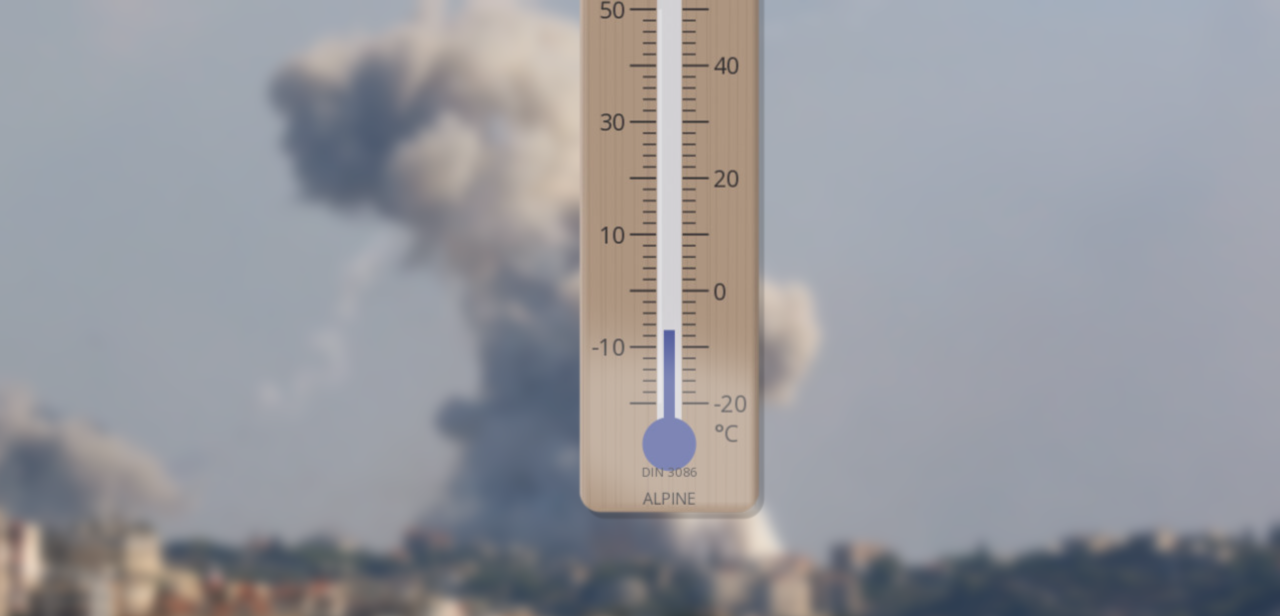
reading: -7 °C
